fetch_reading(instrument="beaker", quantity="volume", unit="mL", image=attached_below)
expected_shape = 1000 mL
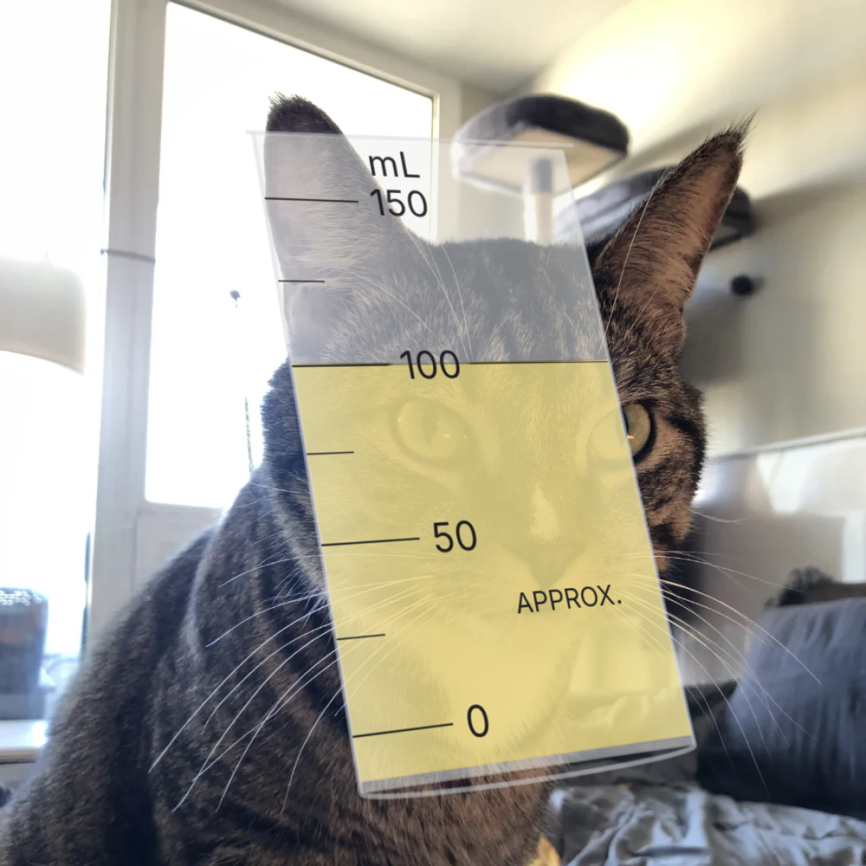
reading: 100 mL
